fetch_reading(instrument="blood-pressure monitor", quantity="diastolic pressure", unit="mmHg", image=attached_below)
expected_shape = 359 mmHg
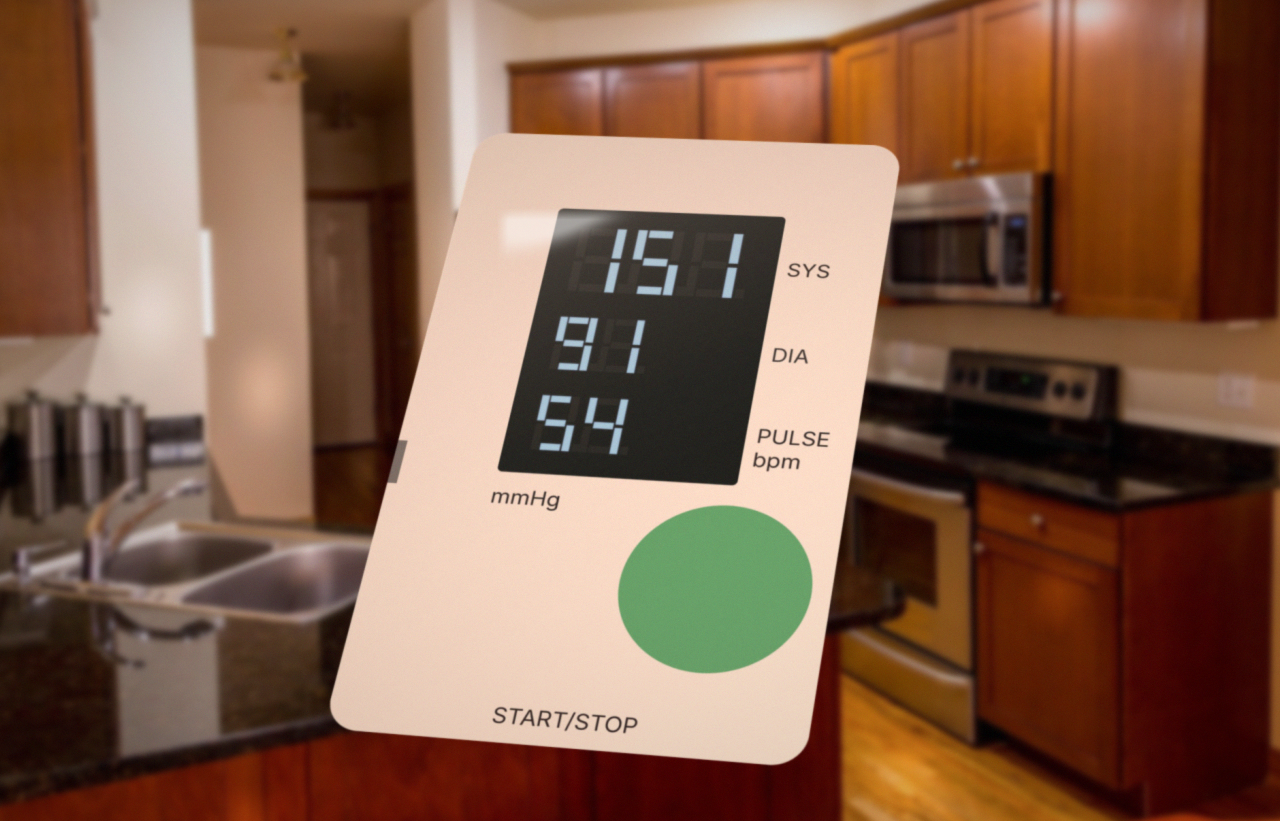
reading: 91 mmHg
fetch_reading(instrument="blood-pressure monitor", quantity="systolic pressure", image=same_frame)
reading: 151 mmHg
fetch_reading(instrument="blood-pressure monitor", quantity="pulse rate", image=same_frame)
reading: 54 bpm
